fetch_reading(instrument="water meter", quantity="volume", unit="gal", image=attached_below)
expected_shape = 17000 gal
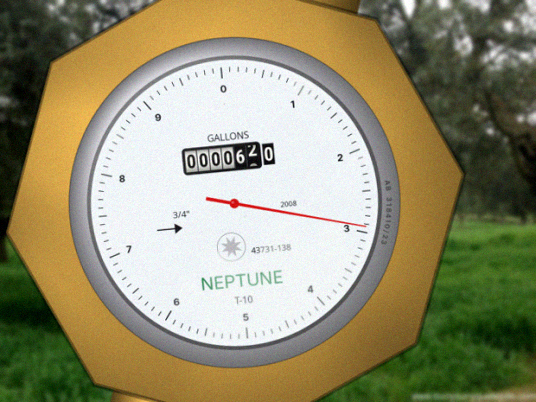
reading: 622.9 gal
